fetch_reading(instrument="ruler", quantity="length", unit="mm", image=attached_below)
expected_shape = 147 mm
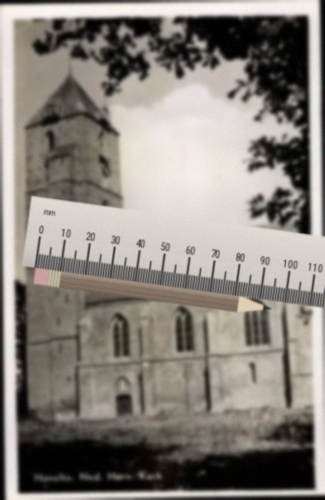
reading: 95 mm
